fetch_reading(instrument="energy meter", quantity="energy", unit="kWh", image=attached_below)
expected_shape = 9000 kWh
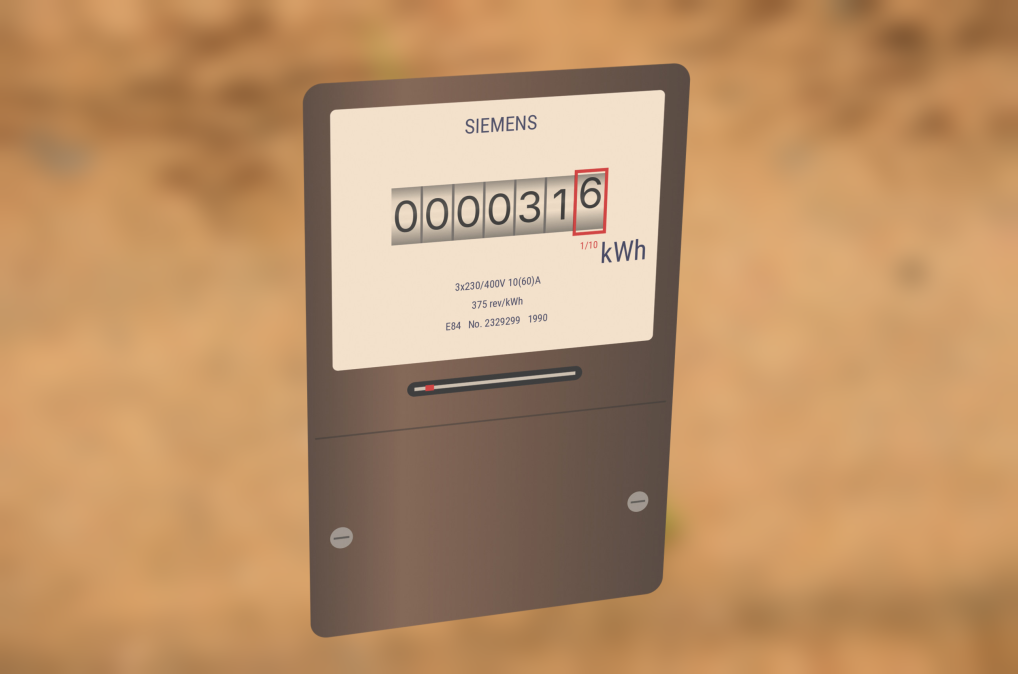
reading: 31.6 kWh
